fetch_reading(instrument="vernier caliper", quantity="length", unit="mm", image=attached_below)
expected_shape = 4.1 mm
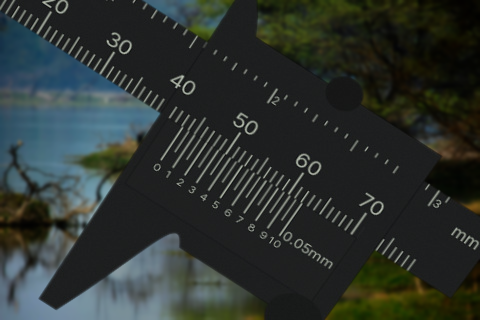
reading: 43.2 mm
